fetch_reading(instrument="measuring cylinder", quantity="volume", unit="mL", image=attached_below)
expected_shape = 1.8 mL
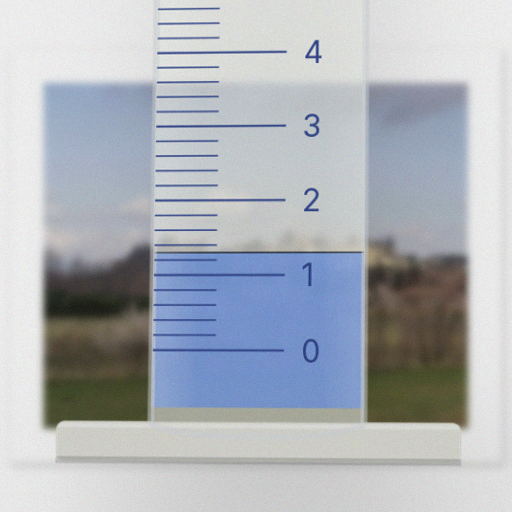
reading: 1.3 mL
